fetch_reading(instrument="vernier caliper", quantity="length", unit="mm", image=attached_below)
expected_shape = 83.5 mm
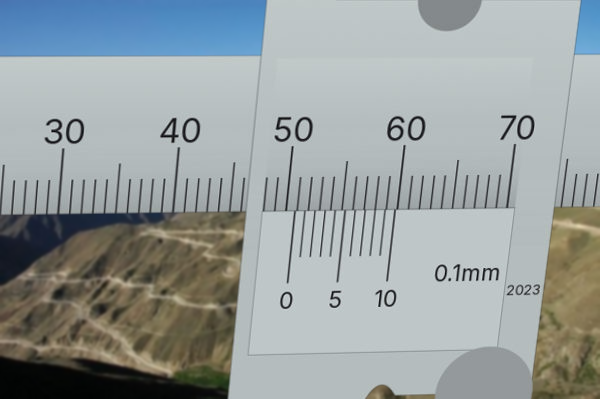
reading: 50.8 mm
